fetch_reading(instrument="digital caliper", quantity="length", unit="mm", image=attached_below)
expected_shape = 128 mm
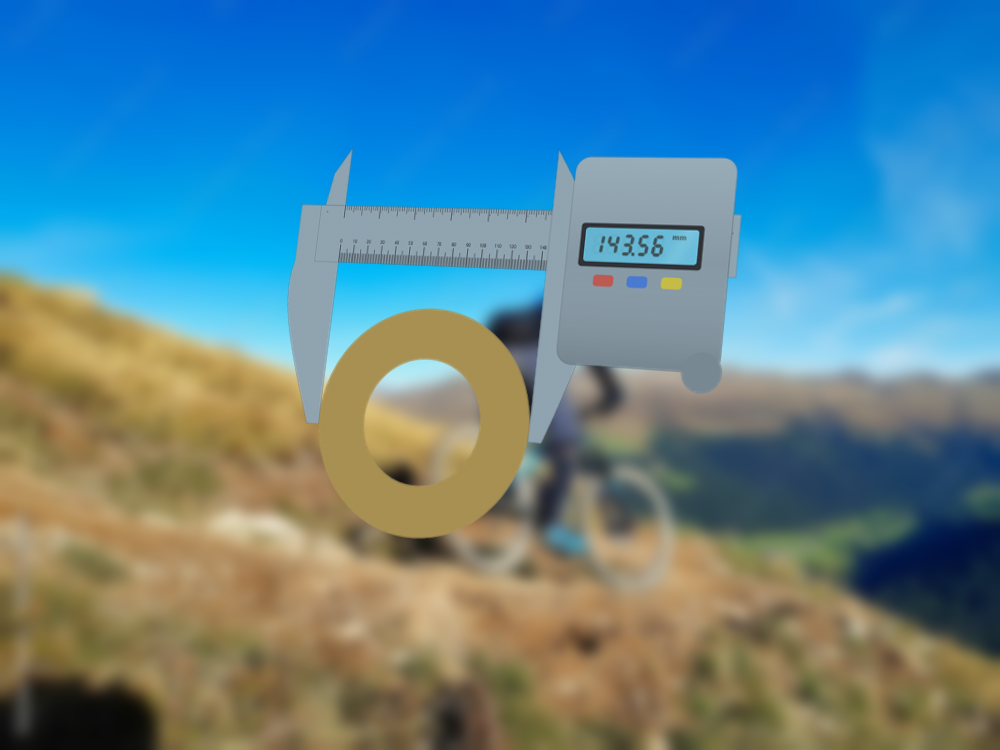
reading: 143.56 mm
